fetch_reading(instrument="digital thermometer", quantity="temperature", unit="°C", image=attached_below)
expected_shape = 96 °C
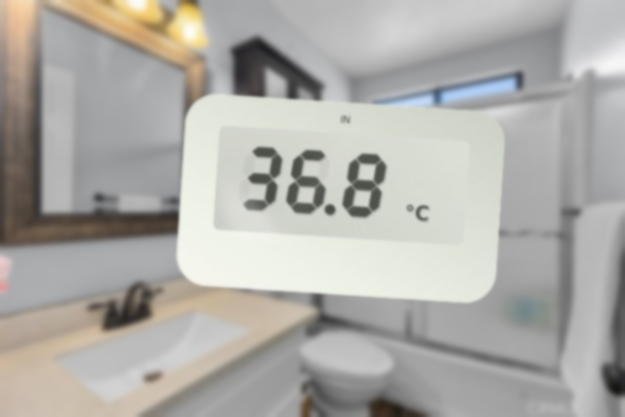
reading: 36.8 °C
